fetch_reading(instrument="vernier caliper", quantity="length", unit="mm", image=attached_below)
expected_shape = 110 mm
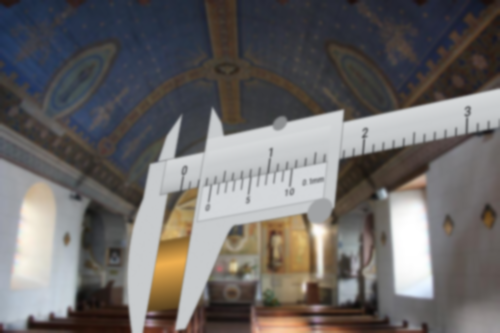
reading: 3.6 mm
